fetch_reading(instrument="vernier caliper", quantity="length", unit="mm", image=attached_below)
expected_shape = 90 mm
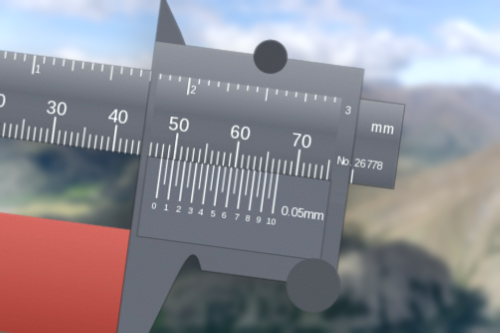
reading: 48.0 mm
